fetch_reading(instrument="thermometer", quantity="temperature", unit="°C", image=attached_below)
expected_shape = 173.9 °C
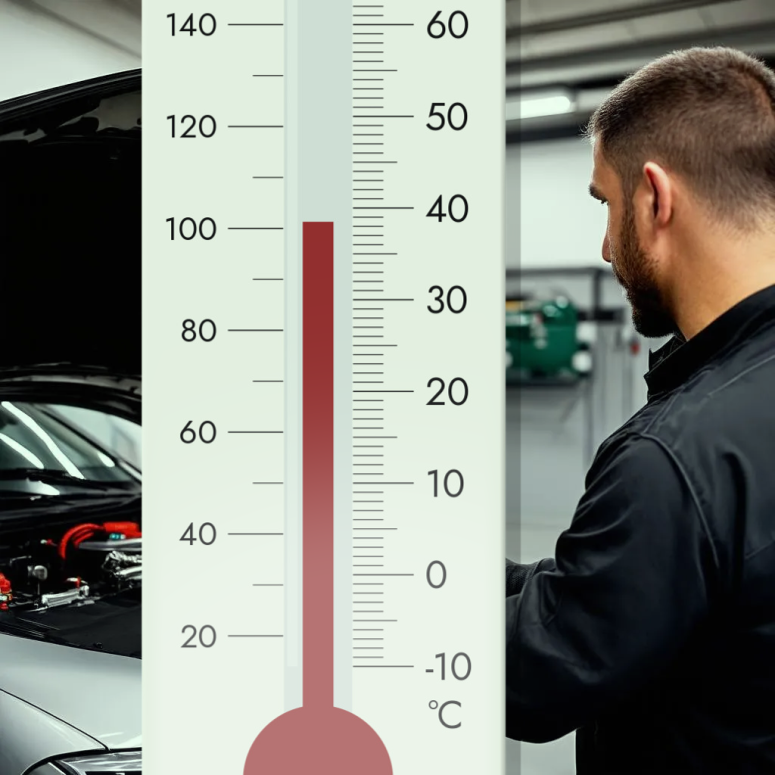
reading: 38.5 °C
